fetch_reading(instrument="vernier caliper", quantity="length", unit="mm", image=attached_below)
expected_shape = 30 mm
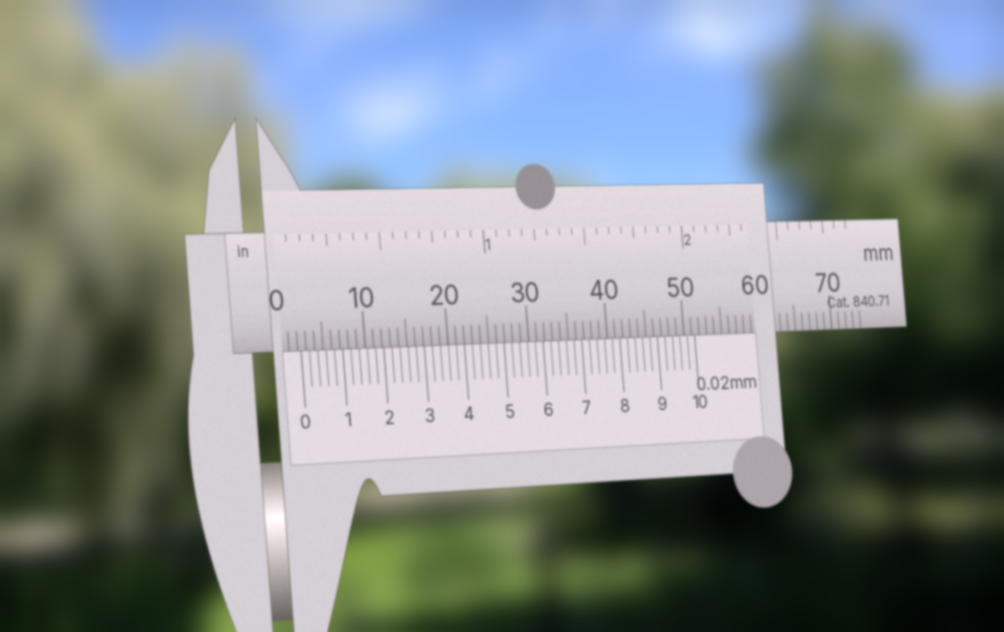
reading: 2.4 mm
